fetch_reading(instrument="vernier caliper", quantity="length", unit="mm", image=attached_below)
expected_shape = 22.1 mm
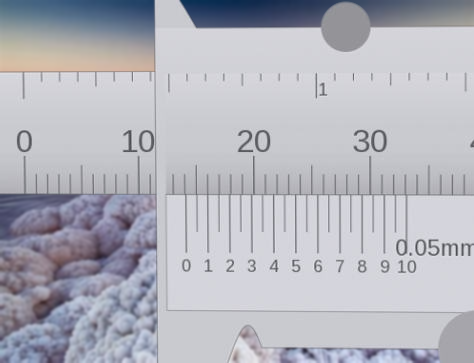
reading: 14.1 mm
